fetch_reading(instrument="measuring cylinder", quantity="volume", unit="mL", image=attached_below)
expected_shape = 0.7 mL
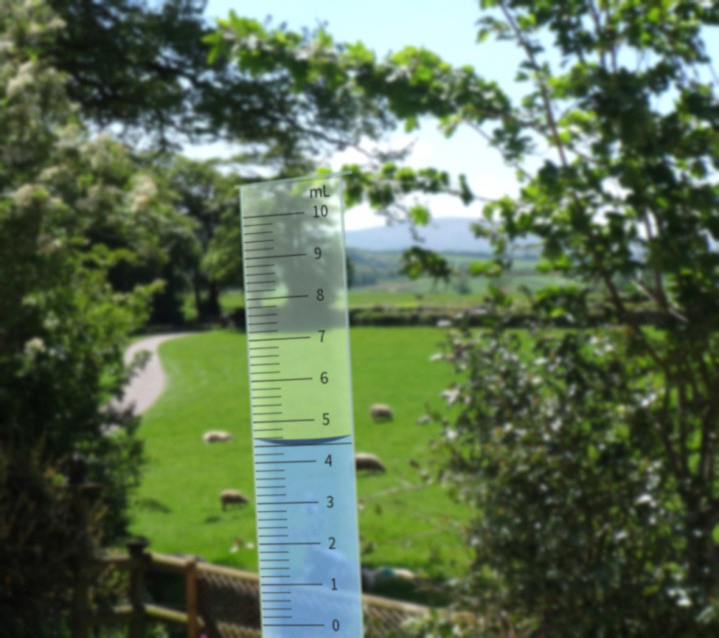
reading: 4.4 mL
